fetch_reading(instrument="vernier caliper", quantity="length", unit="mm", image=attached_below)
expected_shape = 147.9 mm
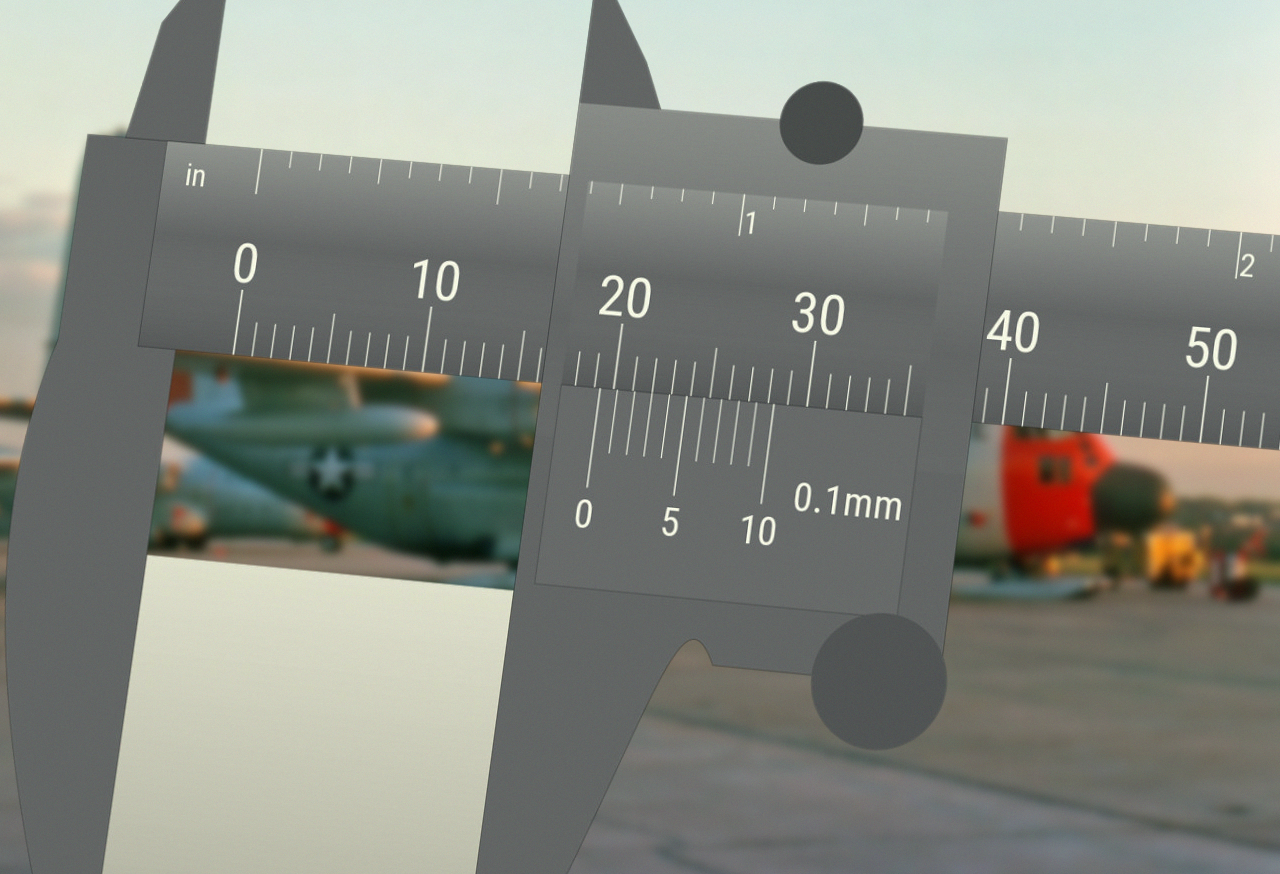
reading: 19.3 mm
